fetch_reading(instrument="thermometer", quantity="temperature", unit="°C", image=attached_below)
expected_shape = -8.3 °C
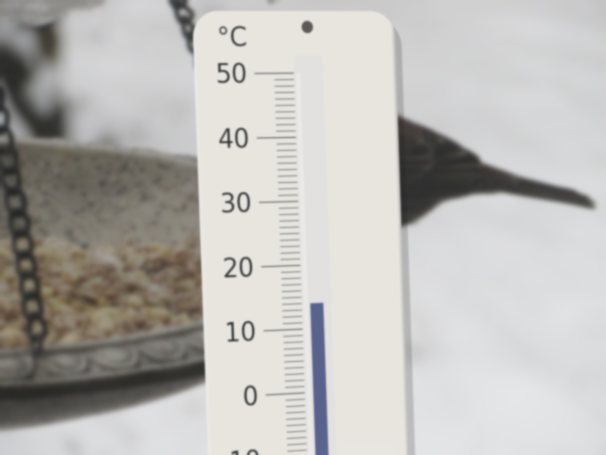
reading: 14 °C
